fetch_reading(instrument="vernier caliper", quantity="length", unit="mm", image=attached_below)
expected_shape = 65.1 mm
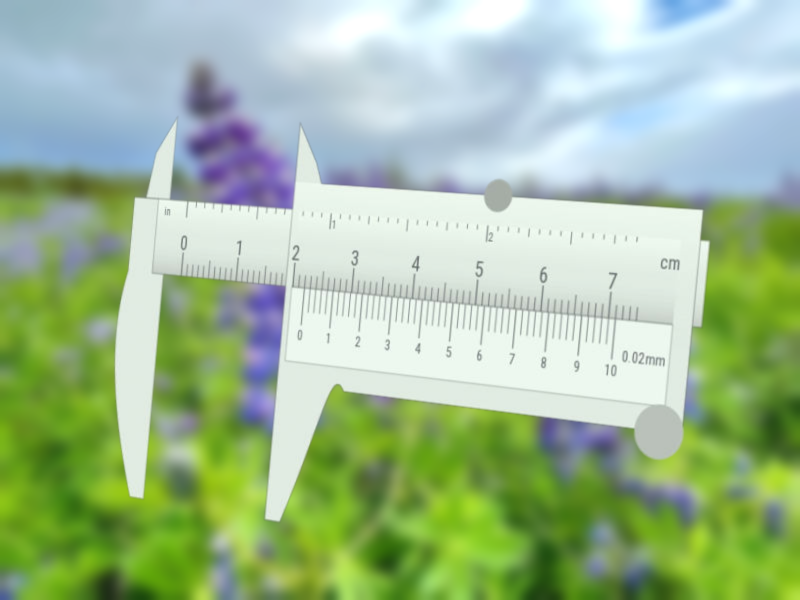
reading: 22.0 mm
